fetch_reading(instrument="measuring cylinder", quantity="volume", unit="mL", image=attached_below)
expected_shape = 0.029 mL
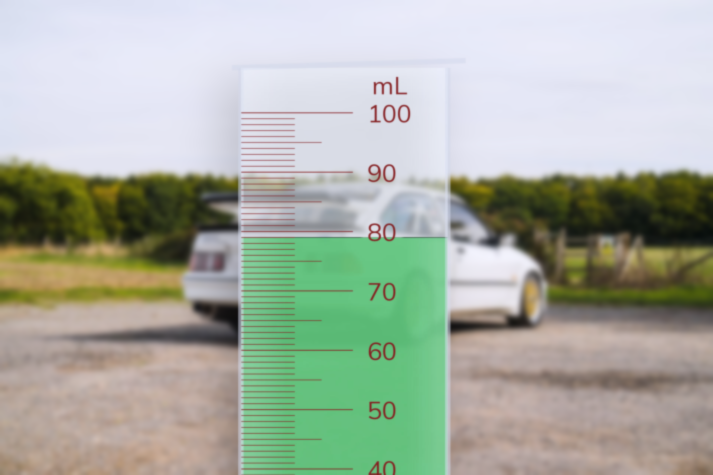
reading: 79 mL
